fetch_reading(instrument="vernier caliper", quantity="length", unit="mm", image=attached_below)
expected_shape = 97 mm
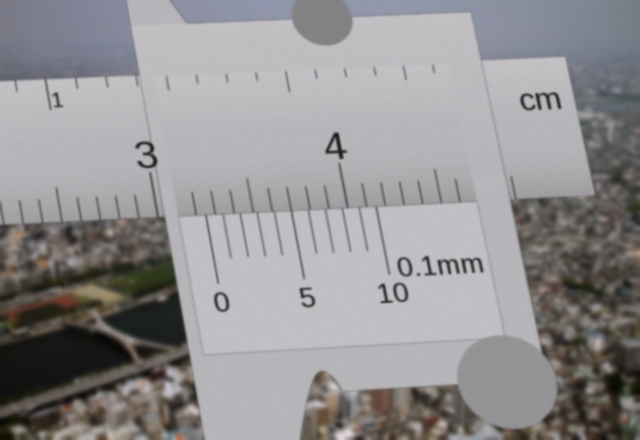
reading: 32.5 mm
